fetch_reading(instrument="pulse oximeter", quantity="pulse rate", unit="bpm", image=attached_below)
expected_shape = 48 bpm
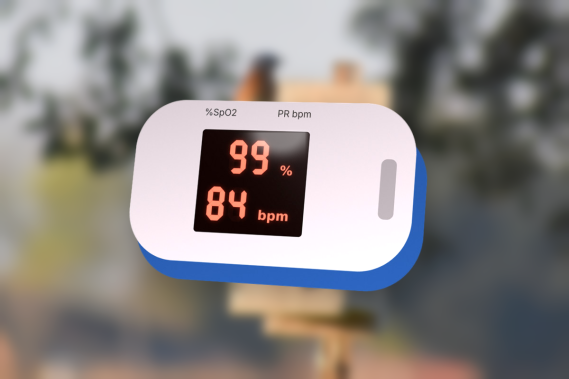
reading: 84 bpm
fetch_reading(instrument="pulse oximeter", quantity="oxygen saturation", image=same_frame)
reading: 99 %
